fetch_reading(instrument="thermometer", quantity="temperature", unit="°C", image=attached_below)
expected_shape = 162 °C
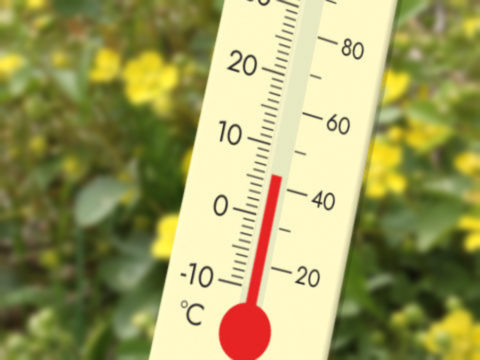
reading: 6 °C
